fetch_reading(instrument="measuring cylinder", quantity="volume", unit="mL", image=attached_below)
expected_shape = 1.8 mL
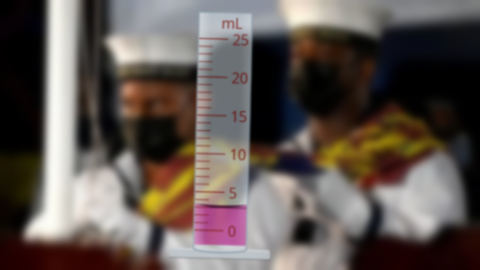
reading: 3 mL
